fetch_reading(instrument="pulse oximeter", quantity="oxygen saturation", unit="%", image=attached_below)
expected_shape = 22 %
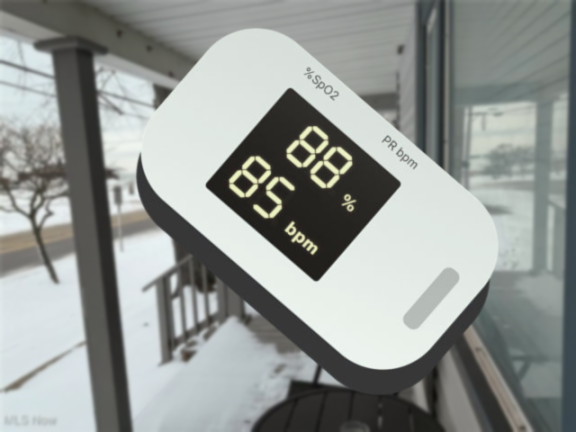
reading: 88 %
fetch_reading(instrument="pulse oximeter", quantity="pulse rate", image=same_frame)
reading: 85 bpm
